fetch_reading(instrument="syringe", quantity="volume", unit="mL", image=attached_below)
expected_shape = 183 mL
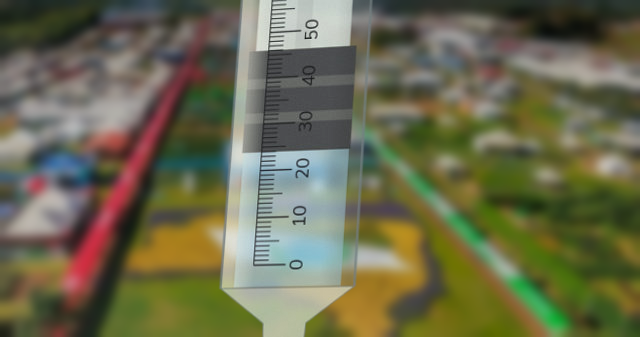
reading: 24 mL
